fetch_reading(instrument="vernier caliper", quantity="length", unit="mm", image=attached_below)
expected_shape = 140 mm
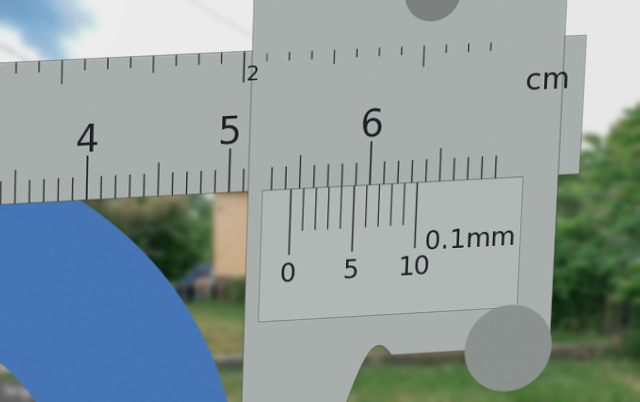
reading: 54.4 mm
